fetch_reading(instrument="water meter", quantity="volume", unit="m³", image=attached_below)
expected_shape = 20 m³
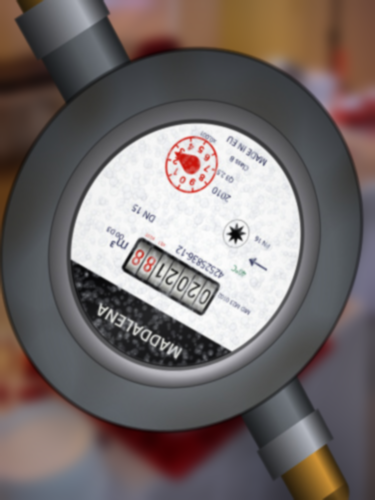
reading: 2021.882 m³
